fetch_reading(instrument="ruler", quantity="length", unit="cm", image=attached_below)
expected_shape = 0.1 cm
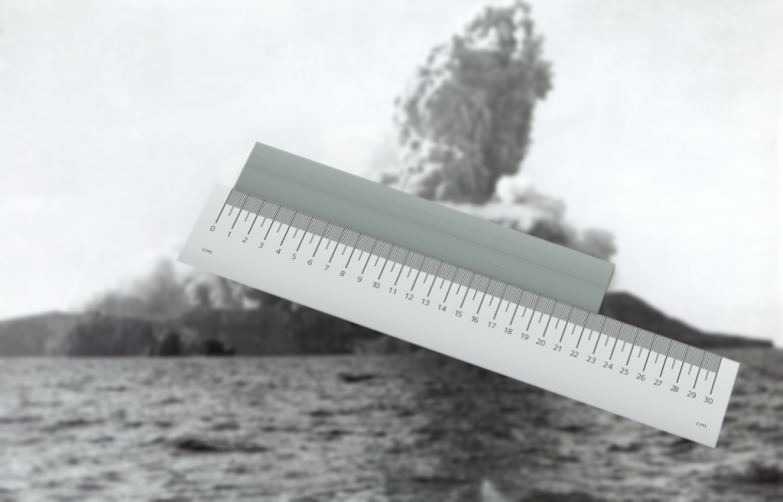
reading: 22.5 cm
